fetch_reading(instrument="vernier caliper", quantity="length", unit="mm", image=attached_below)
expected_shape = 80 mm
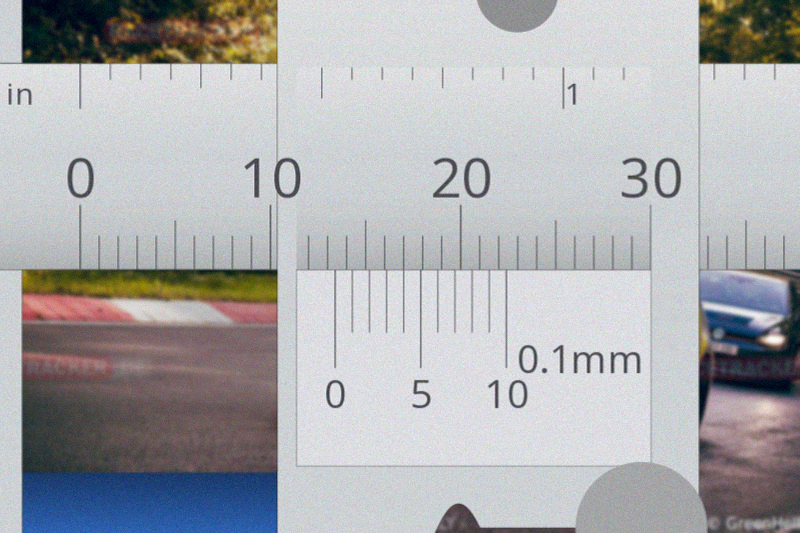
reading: 13.4 mm
